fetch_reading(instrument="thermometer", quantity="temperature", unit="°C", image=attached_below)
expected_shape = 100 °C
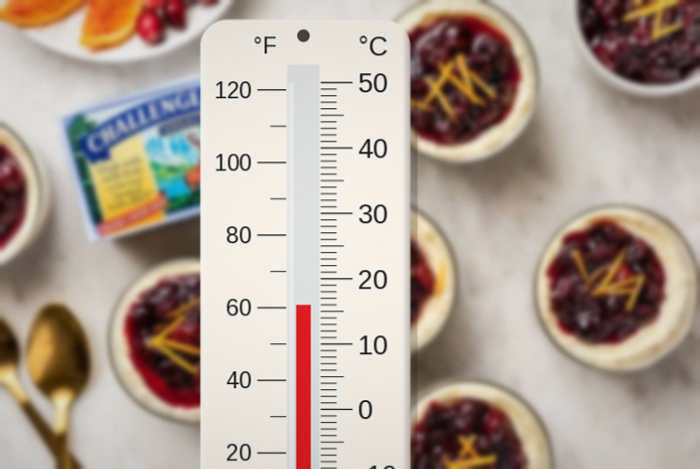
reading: 16 °C
